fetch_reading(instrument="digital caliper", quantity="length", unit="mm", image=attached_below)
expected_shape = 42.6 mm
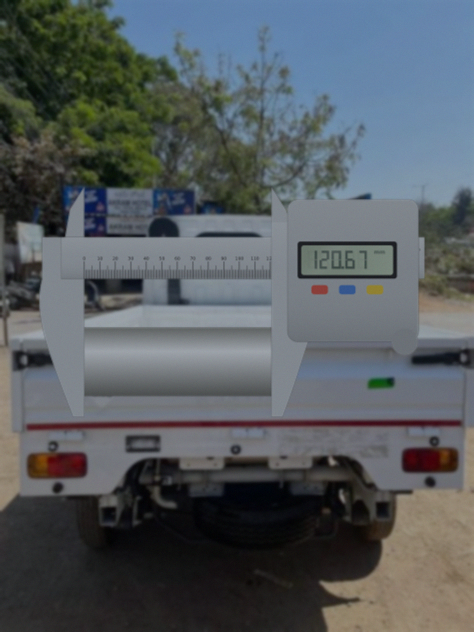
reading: 120.67 mm
